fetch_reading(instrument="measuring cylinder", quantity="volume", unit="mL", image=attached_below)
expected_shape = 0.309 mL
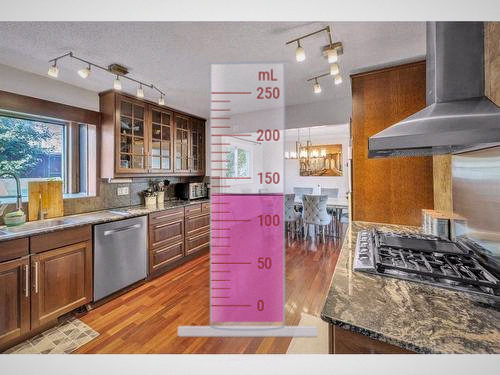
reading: 130 mL
